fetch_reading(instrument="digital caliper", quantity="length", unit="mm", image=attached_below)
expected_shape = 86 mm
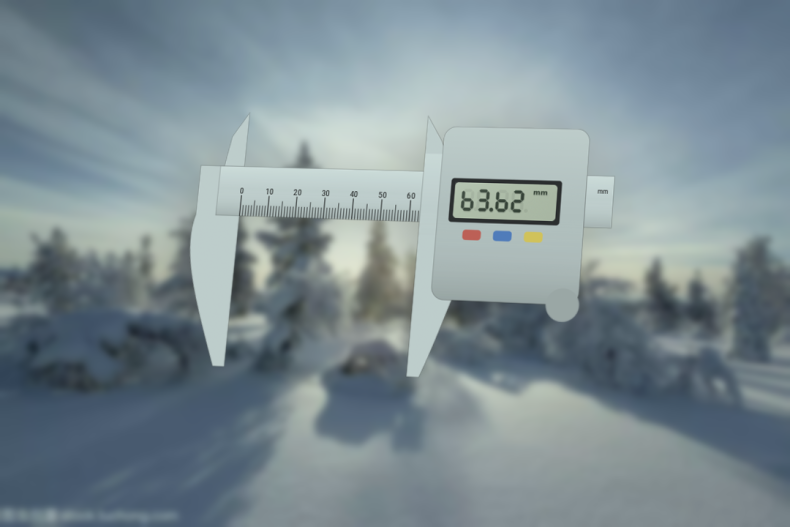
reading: 63.62 mm
